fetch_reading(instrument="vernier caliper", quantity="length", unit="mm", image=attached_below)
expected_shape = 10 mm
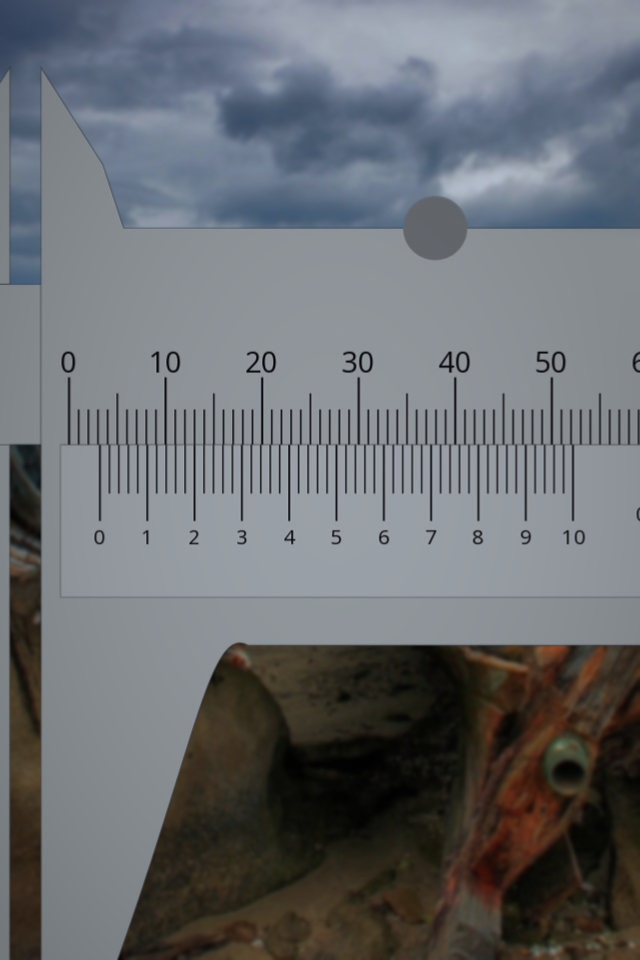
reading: 3.2 mm
